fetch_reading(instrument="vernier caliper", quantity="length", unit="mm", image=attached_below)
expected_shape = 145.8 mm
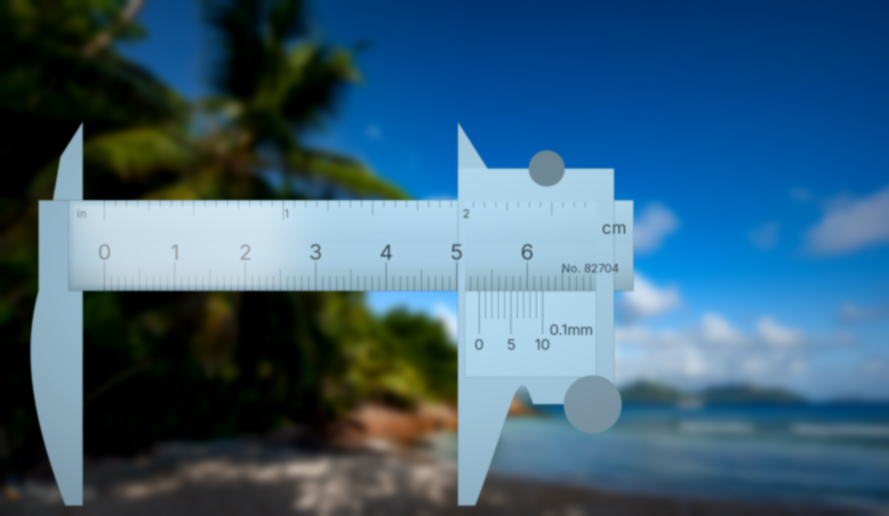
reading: 53.2 mm
